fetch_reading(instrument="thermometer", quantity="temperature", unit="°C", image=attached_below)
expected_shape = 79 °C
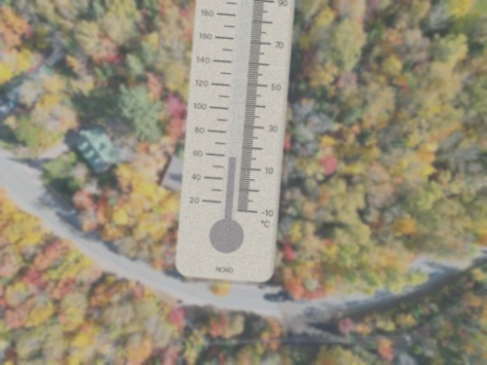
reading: 15 °C
